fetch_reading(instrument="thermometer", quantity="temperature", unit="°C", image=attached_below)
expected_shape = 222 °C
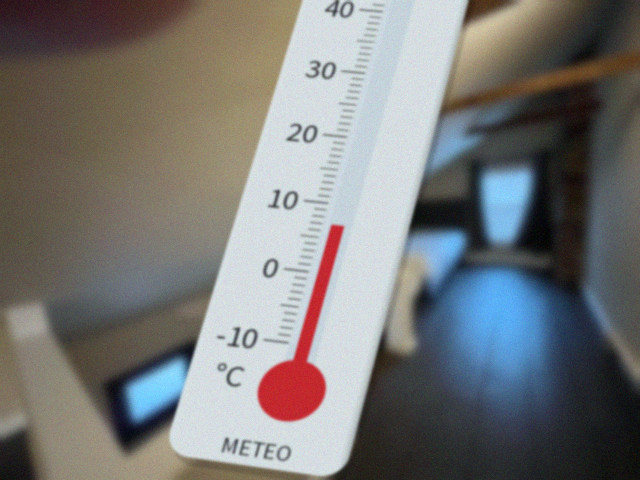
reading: 7 °C
